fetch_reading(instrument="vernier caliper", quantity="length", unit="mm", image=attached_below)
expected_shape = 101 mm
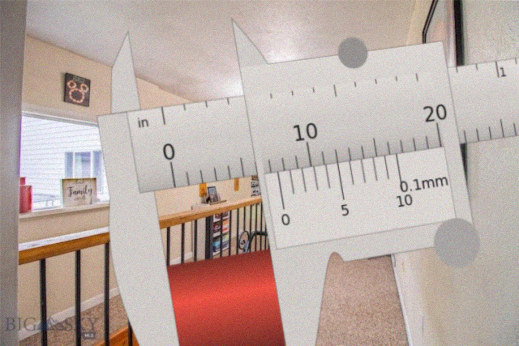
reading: 7.5 mm
